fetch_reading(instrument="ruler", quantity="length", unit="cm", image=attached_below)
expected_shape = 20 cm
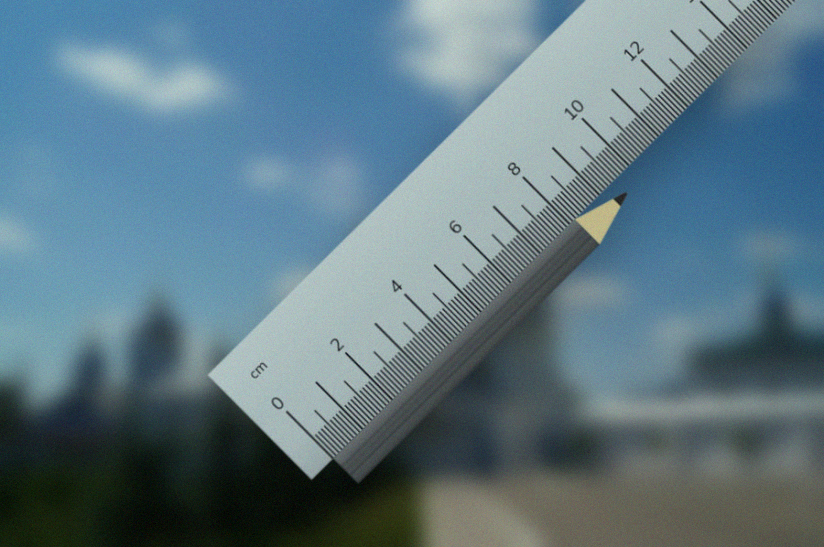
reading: 9.5 cm
